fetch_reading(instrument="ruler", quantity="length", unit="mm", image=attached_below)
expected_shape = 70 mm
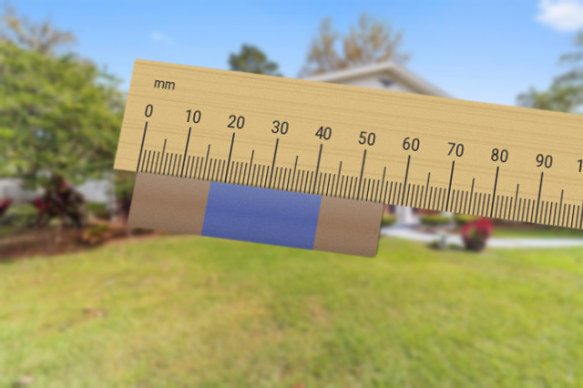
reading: 56 mm
